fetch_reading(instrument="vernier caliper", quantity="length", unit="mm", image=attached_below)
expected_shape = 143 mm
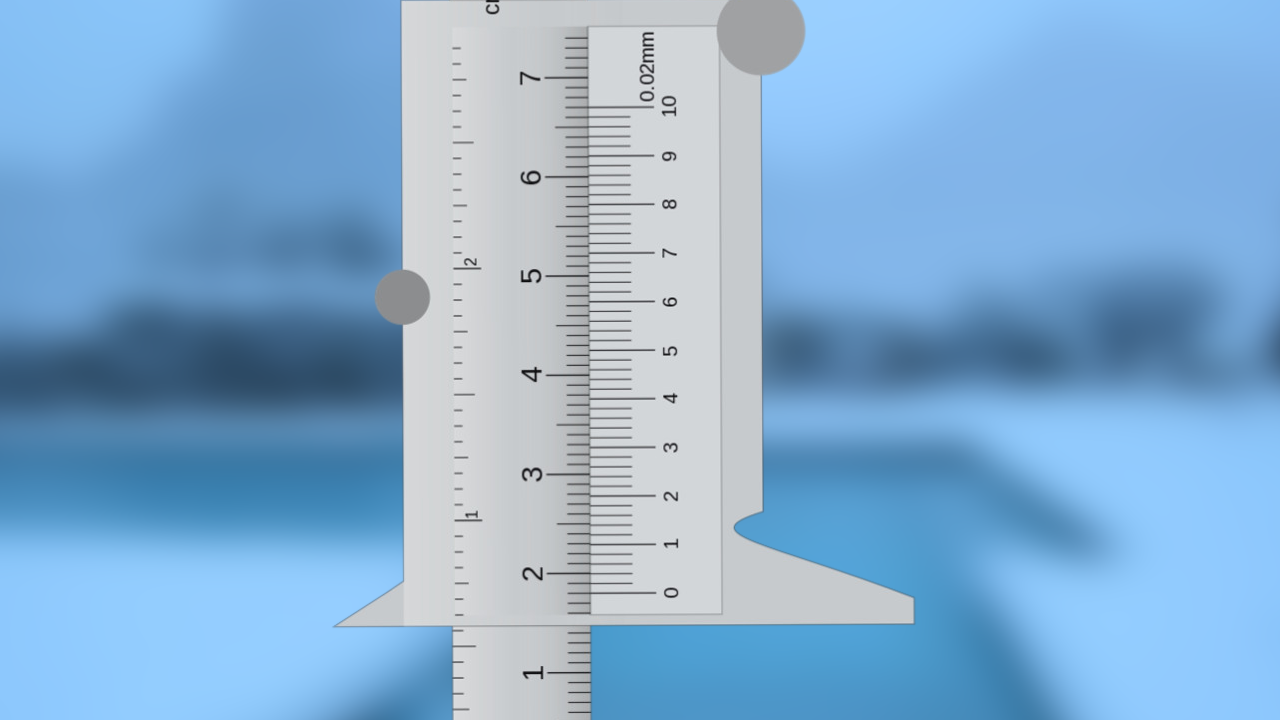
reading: 18.0 mm
